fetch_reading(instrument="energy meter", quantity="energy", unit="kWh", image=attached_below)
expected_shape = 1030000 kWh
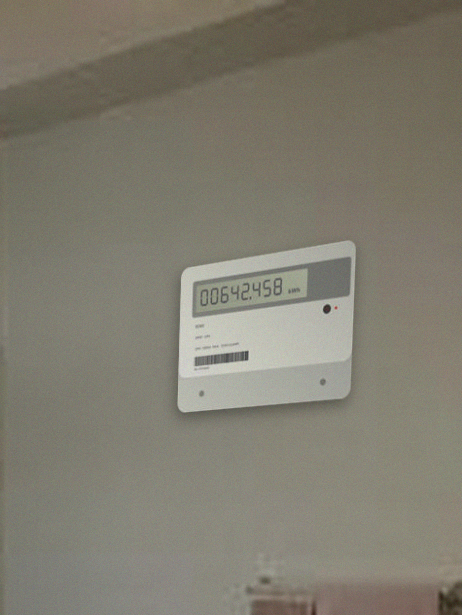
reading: 642.458 kWh
